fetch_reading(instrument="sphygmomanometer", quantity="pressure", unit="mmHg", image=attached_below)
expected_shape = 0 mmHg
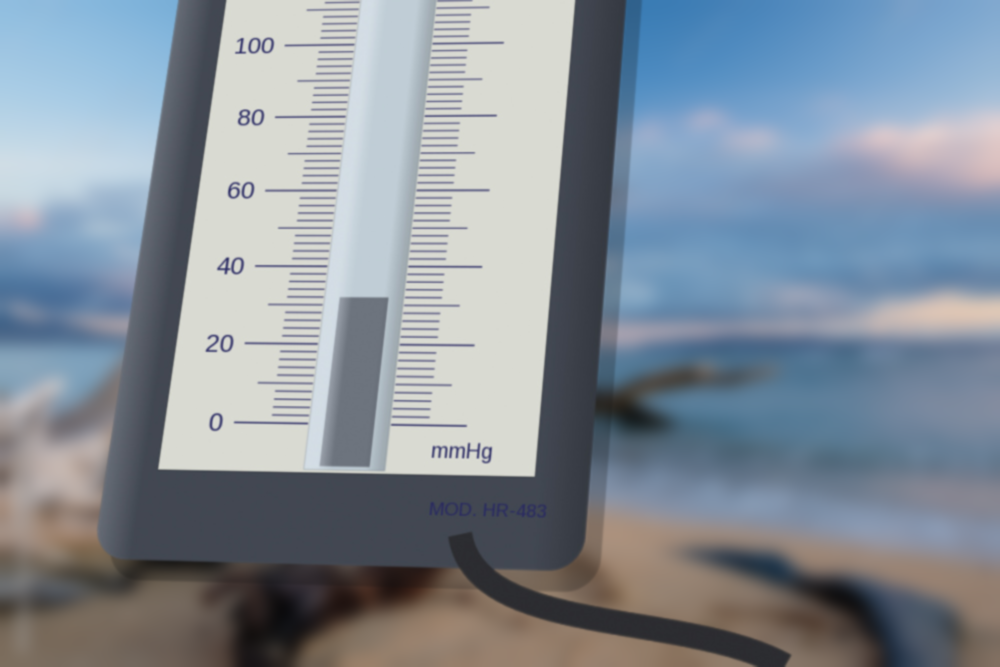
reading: 32 mmHg
